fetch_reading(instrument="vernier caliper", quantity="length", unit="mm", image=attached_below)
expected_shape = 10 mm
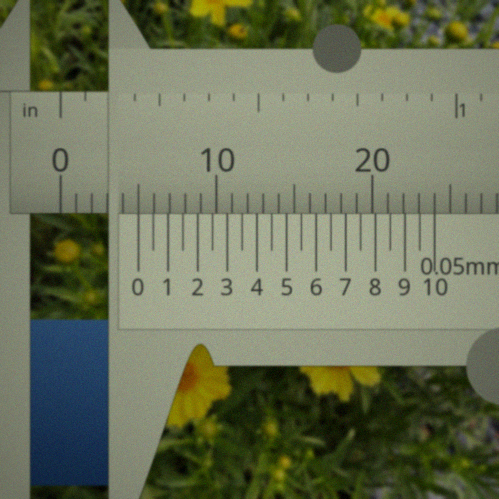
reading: 5.0 mm
